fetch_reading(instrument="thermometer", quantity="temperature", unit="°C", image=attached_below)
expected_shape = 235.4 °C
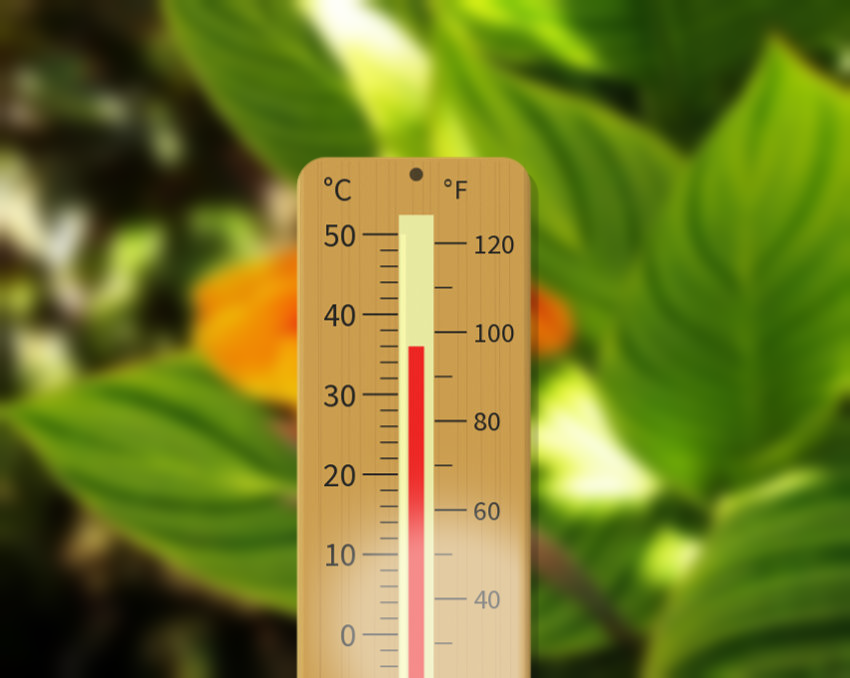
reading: 36 °C
